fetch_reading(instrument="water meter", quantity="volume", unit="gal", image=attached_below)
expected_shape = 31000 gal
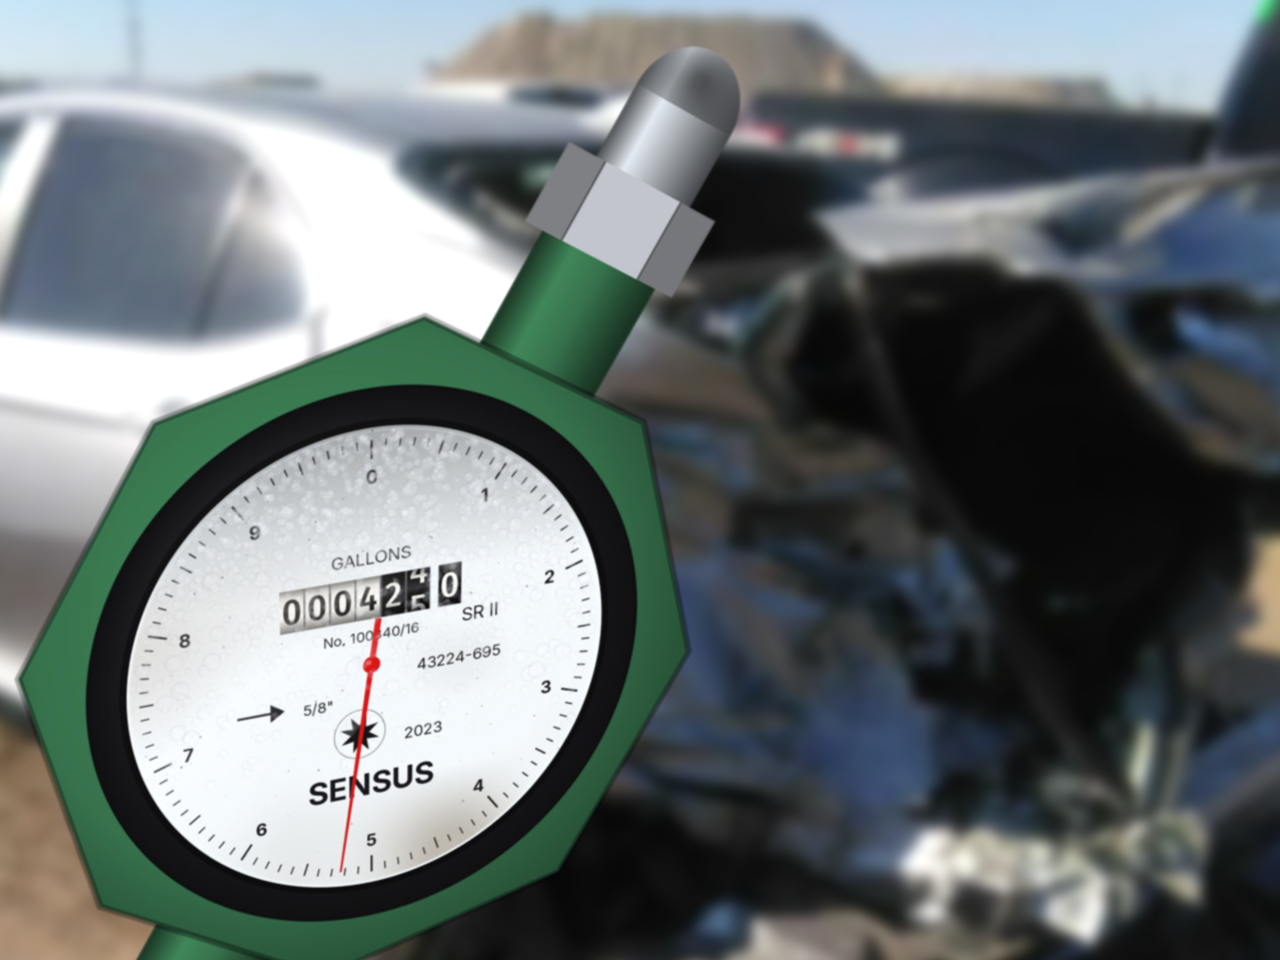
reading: 4245.2 gal
